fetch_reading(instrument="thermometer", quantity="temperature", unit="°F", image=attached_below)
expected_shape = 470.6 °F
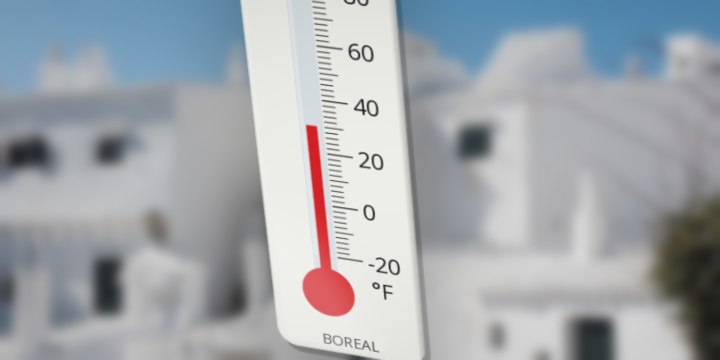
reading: 30 °F
